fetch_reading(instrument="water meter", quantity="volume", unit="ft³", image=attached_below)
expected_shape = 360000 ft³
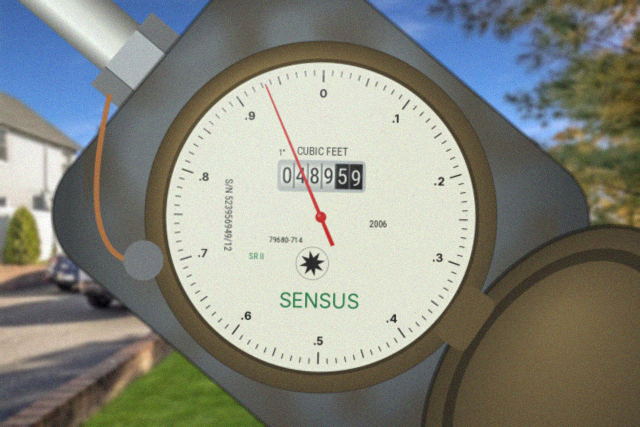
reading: 48958.93 ft³
